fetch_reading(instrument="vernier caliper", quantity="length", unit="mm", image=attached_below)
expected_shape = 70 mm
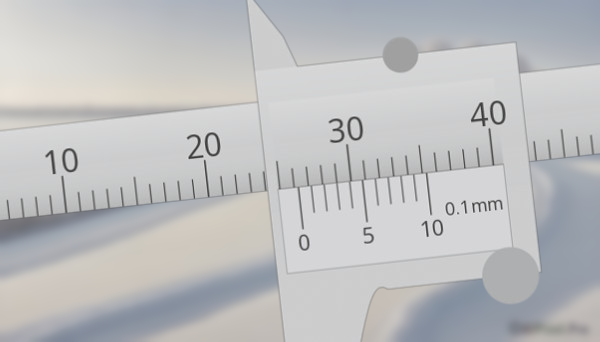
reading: 26.3 mm
